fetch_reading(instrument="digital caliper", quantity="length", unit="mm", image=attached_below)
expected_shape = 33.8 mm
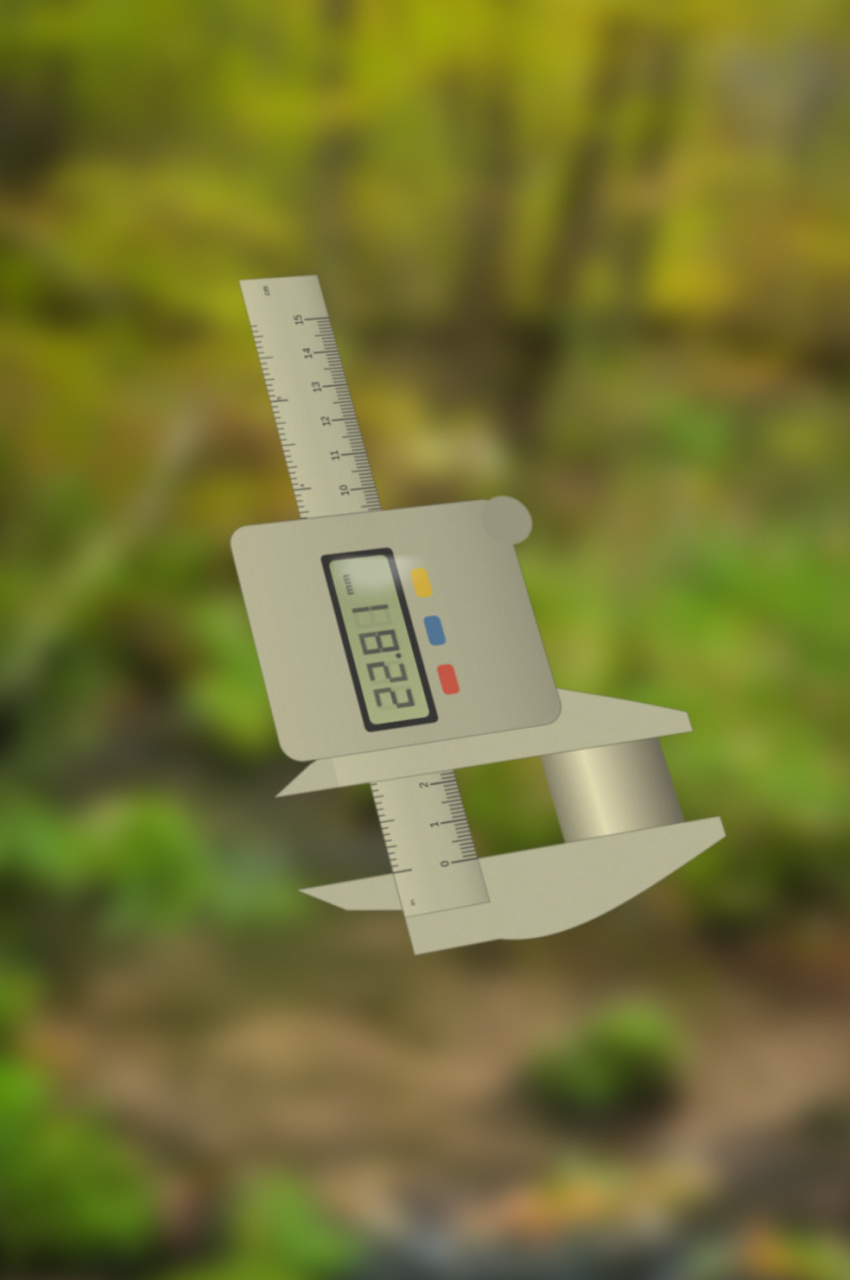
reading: 22.81 mm
